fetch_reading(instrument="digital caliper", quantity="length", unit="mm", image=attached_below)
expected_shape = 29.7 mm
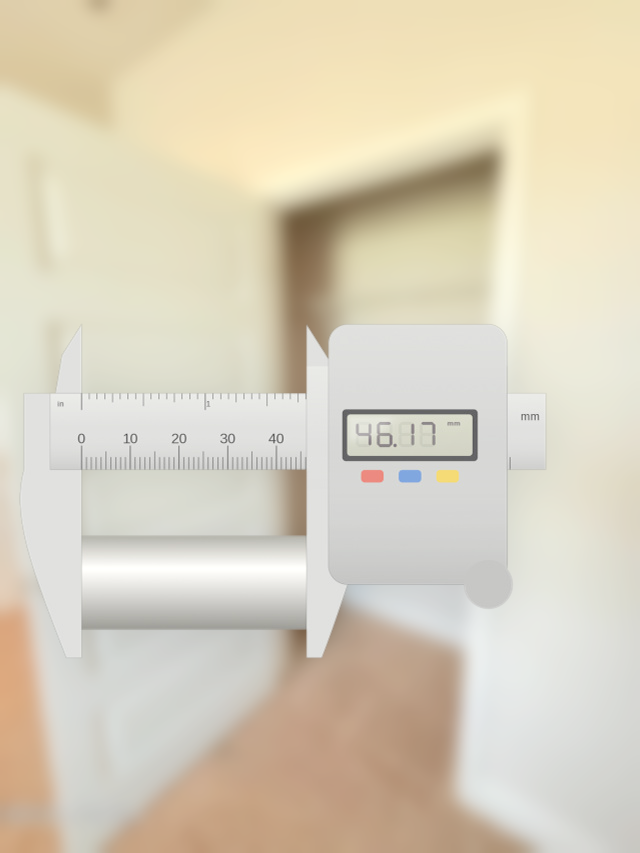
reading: 46.17 mm
